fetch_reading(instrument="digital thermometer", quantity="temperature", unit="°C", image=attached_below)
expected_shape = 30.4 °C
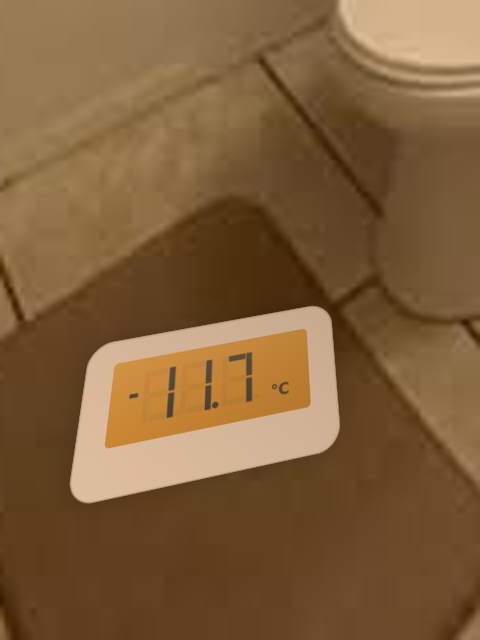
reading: -11.7 °C
